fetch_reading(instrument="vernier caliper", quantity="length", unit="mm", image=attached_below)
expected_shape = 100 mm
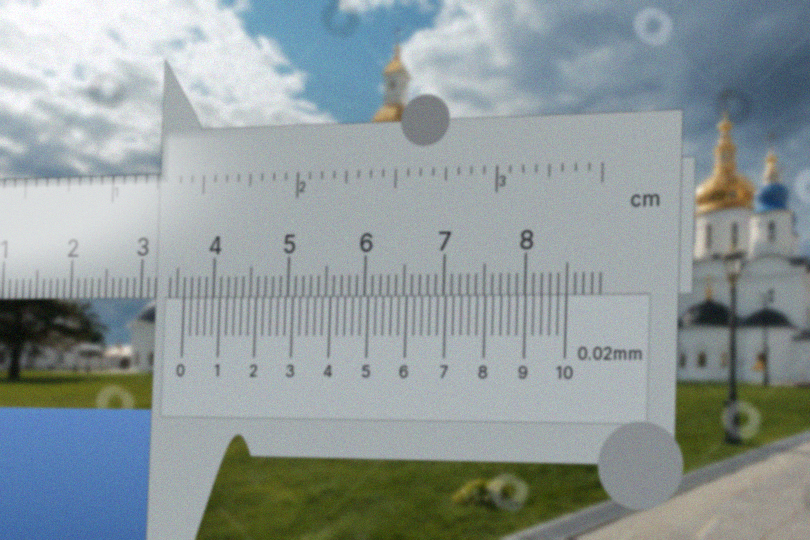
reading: 36.0 mm
